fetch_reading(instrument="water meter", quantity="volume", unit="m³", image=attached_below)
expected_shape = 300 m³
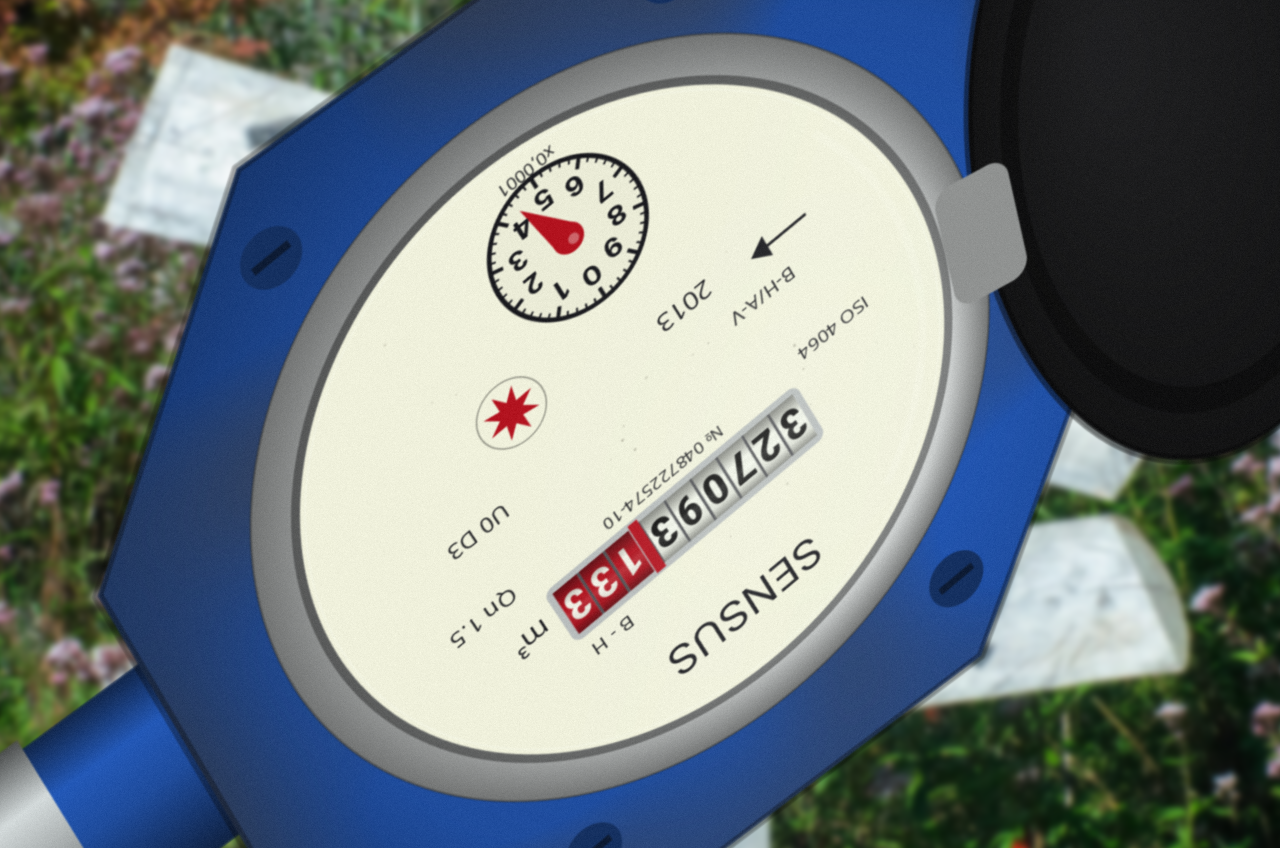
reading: 327093.1334 m³
